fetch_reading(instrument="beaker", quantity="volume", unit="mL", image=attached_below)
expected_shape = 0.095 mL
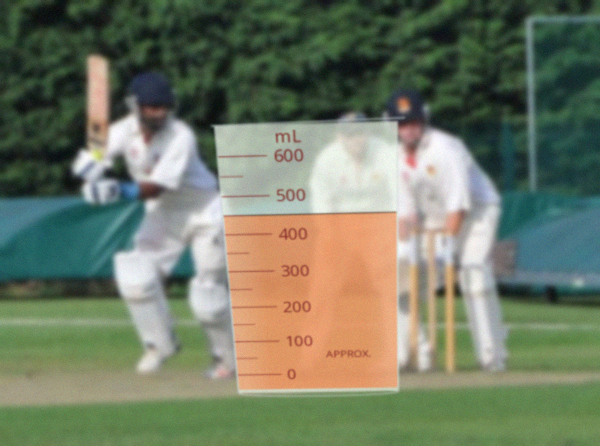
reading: 450 mL
